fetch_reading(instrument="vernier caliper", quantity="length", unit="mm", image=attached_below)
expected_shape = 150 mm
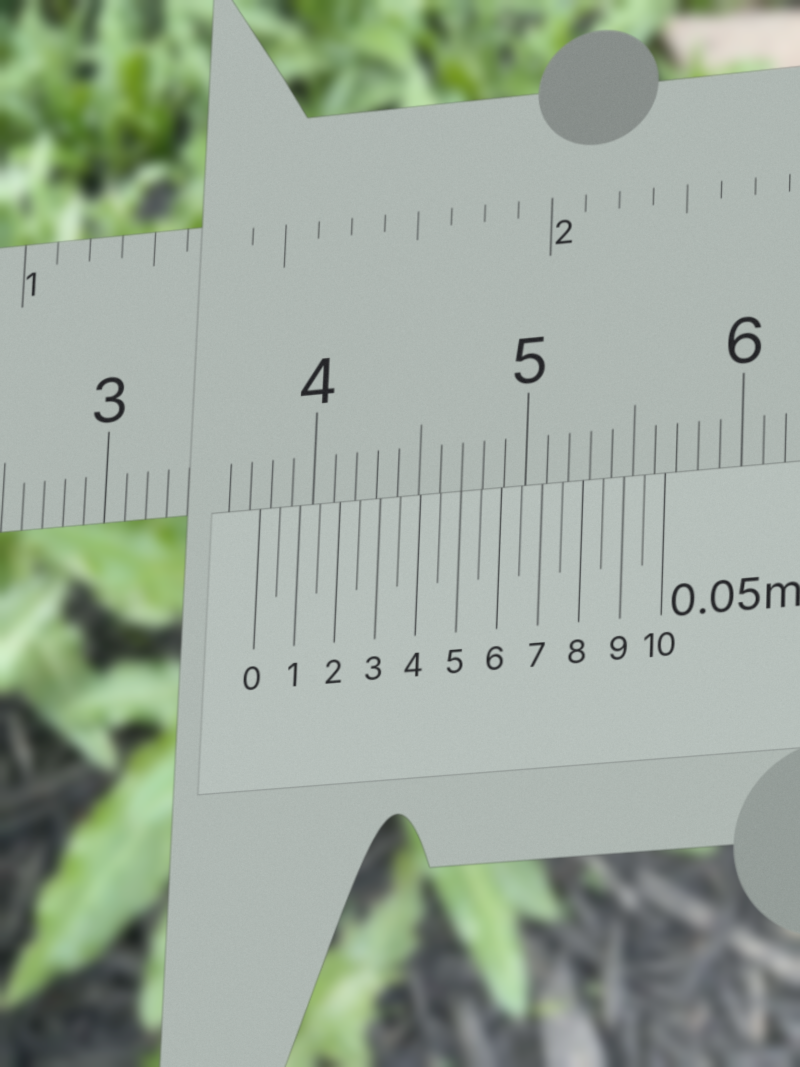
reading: 37.5 mm
